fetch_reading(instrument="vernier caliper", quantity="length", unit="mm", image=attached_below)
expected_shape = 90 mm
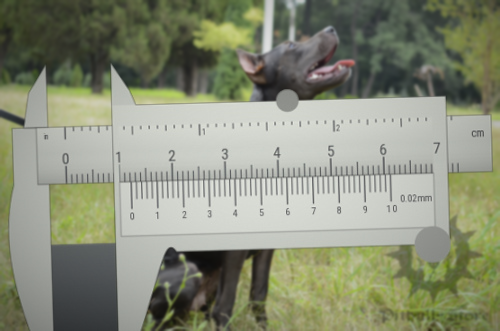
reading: 12.2 mm
